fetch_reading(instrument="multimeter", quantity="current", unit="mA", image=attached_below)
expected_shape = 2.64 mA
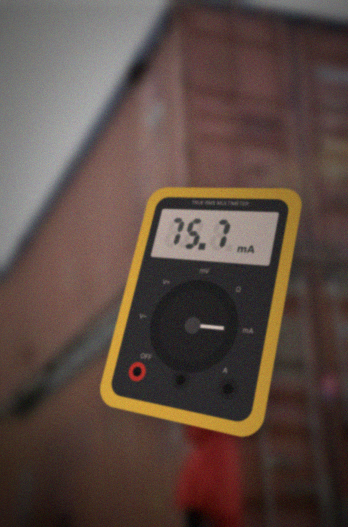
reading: 75.7 mA
